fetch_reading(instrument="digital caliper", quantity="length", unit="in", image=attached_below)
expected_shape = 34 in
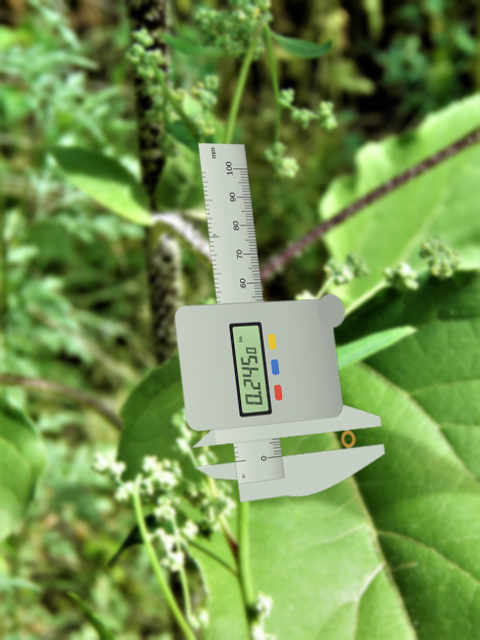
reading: 0.2450 in
